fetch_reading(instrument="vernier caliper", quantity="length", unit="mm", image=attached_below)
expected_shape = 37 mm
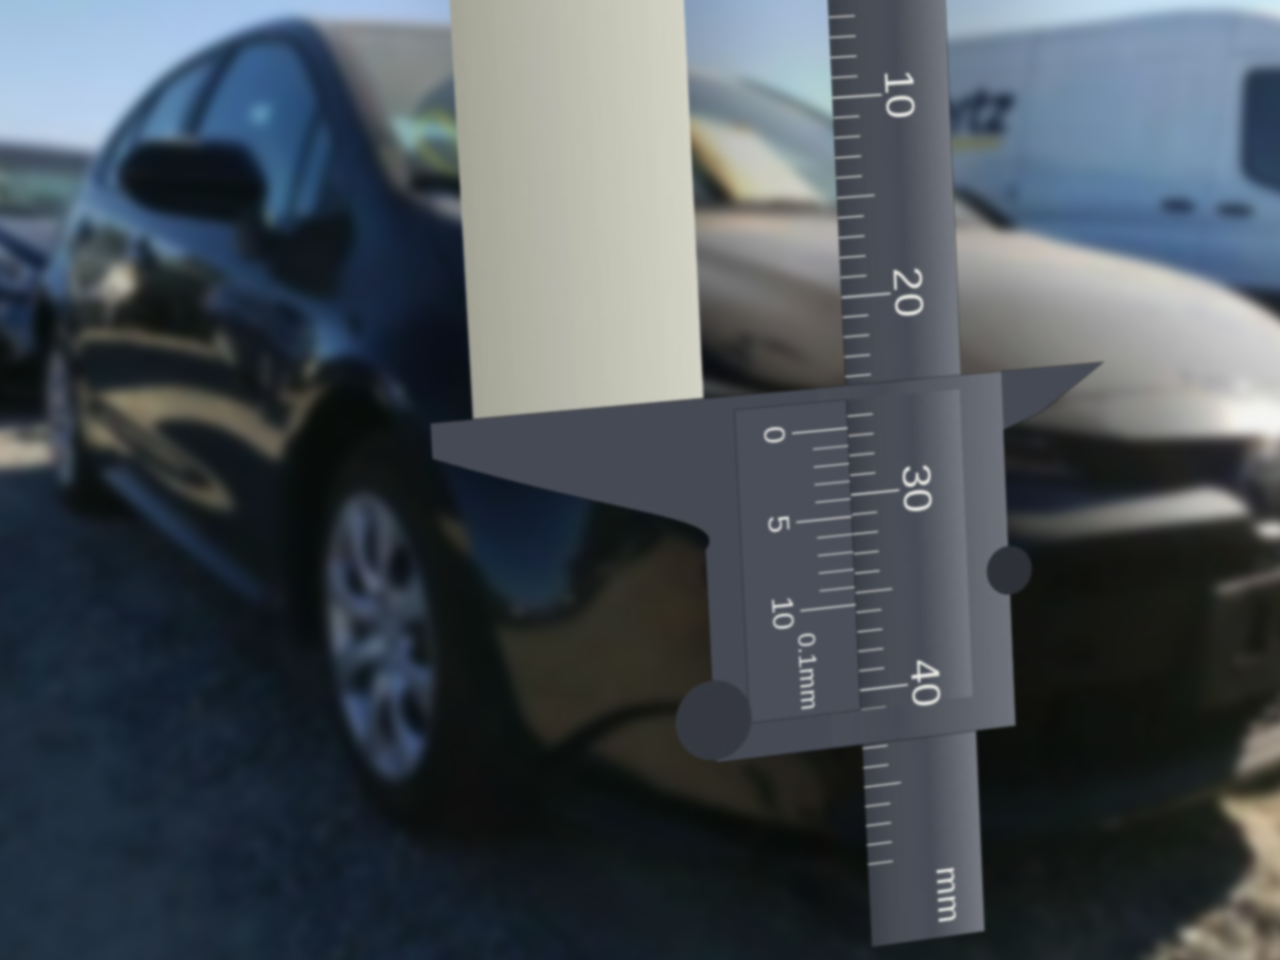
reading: 26.6 mm
